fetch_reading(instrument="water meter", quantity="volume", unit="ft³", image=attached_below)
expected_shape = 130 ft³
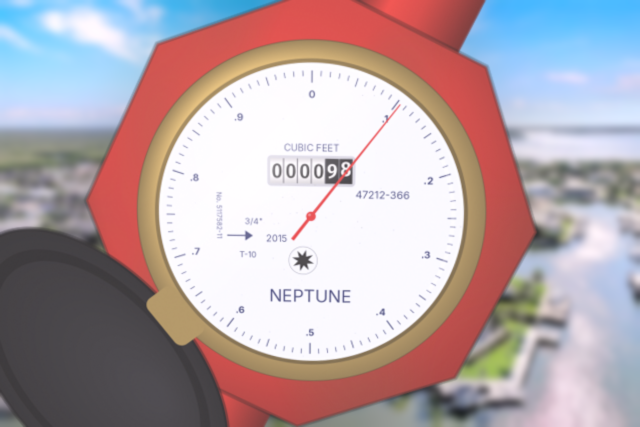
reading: 98.10 ft³
